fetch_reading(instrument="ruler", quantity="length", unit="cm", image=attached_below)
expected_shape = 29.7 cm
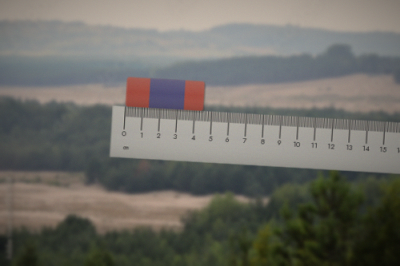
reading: 4.5 cm
